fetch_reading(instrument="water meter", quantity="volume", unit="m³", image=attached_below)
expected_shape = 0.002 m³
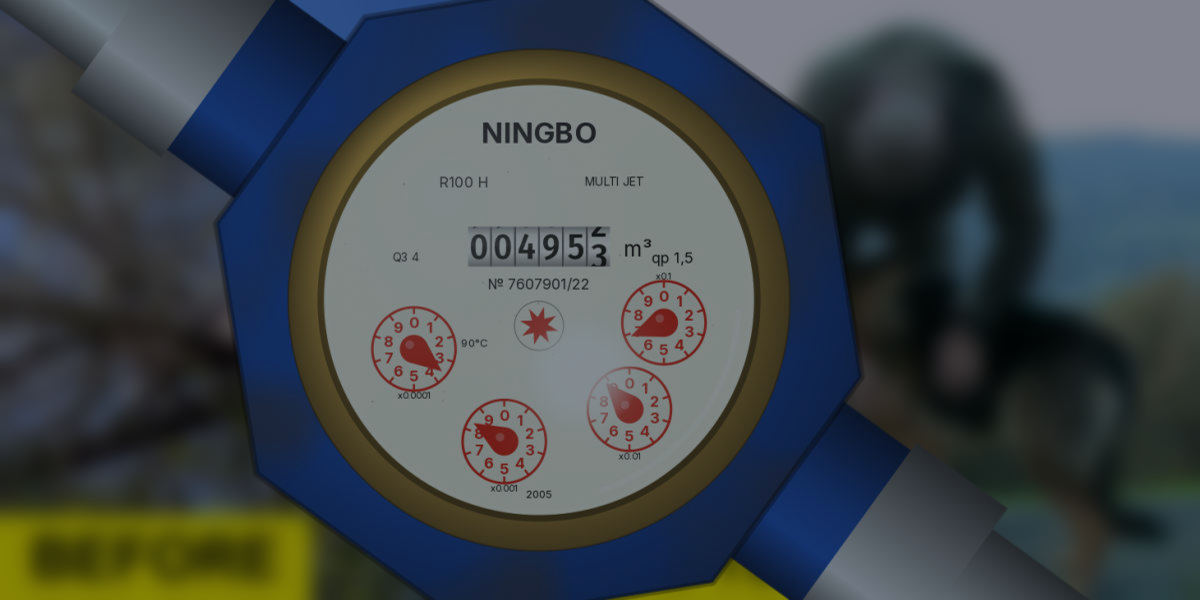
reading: 4952.6883 m³
